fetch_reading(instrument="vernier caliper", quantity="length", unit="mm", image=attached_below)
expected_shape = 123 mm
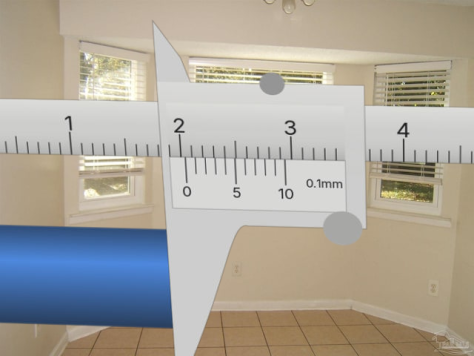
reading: 20.4 mm
